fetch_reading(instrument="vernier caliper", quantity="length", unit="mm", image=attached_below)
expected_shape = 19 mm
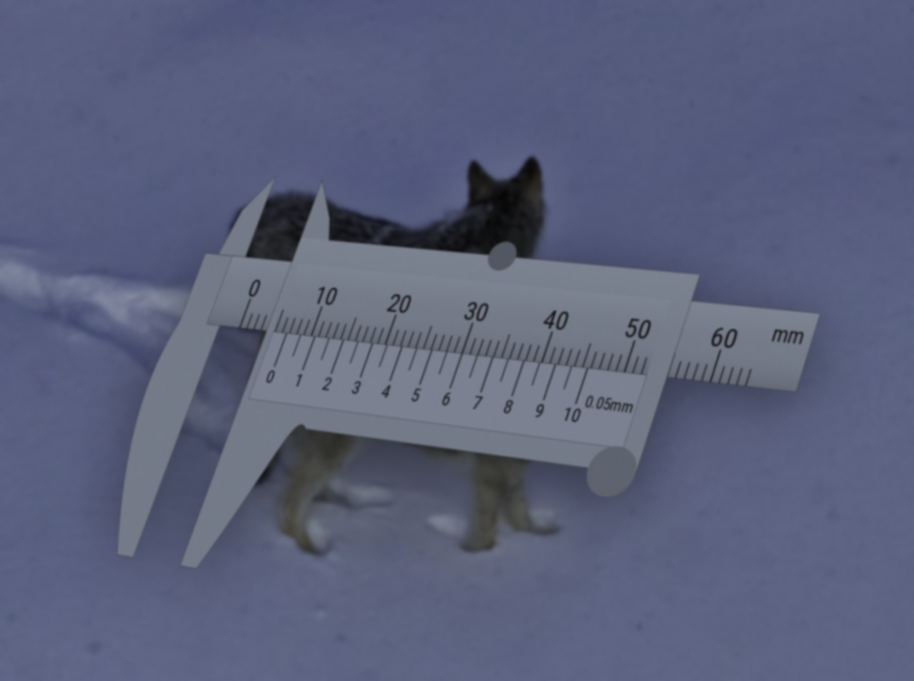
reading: 6.6 mm
